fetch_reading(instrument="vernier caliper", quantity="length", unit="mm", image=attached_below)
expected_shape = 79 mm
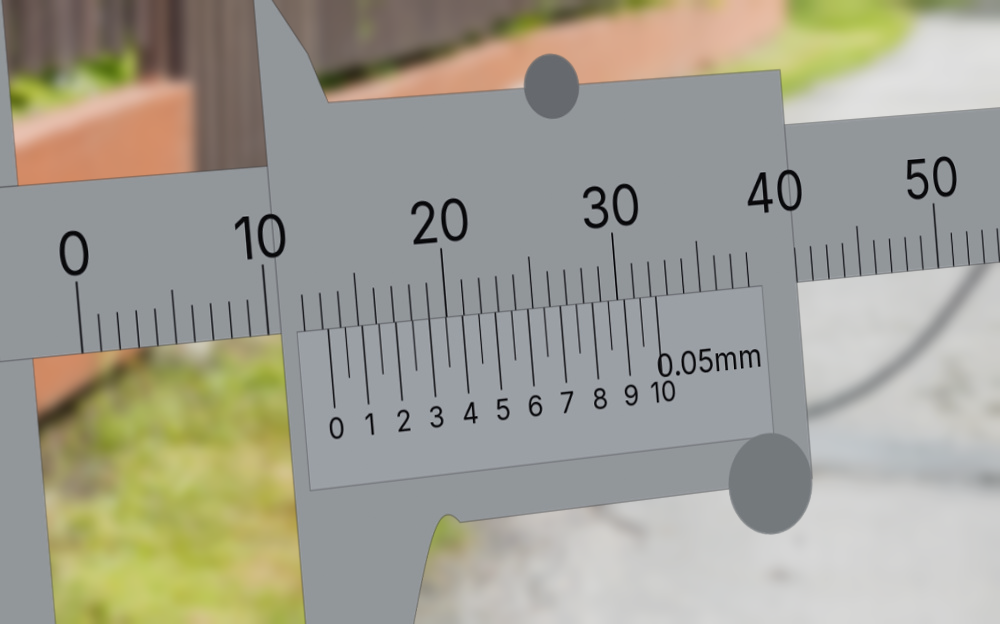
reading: 13.3 mm
